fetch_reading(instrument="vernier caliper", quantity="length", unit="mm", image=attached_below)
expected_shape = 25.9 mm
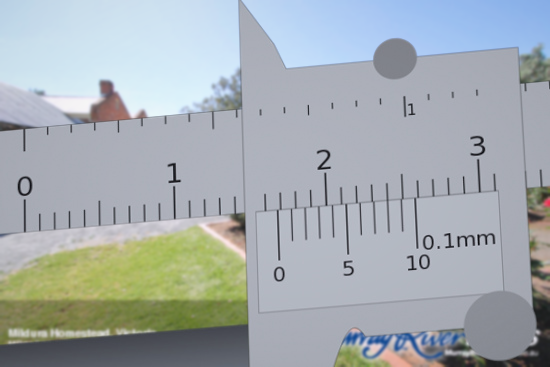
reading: 16.8 mm
